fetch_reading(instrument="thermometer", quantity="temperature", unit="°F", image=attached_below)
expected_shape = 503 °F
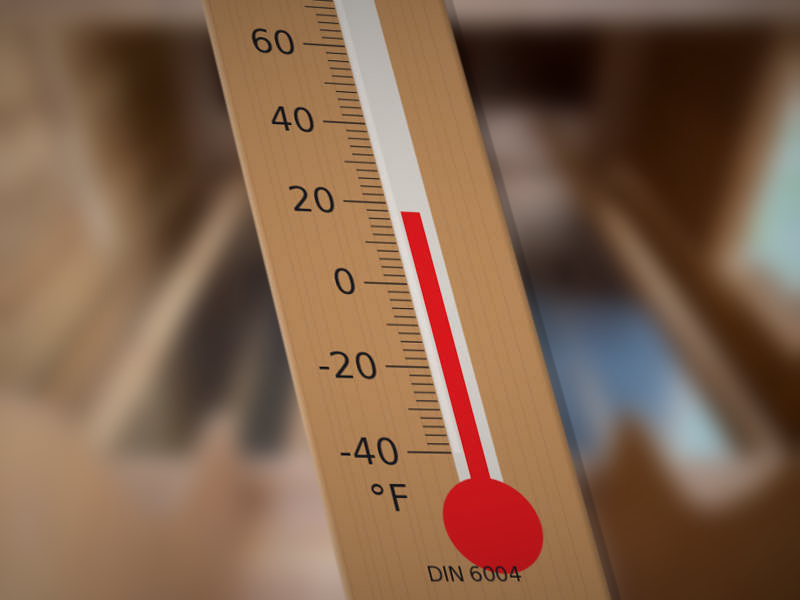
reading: 18 °F
